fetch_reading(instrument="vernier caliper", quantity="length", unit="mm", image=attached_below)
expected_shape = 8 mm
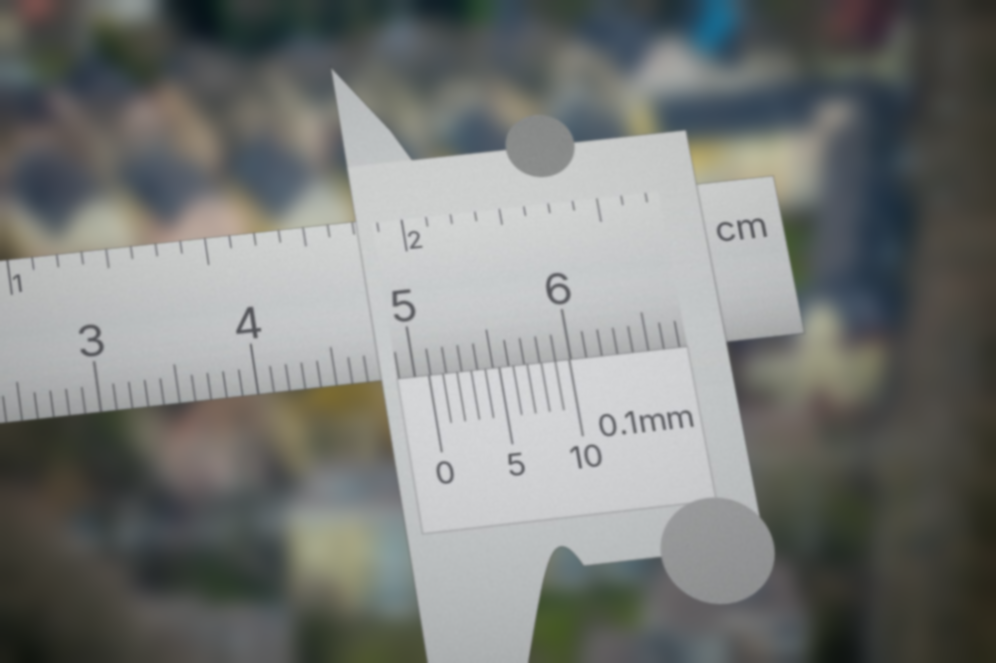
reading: 50.9 mm
